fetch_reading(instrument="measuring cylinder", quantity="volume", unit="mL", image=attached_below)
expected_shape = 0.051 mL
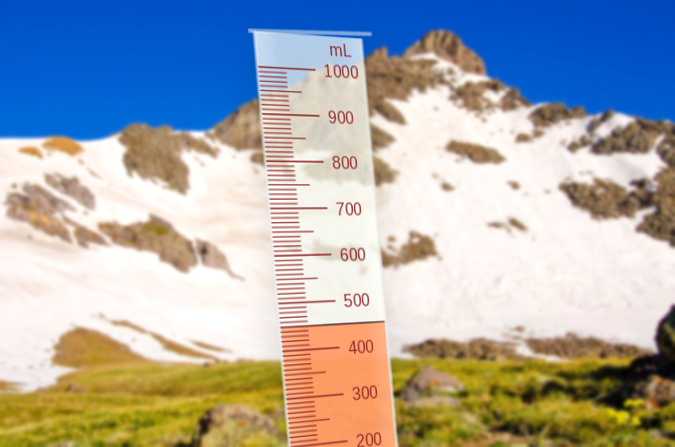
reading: 450 mL
